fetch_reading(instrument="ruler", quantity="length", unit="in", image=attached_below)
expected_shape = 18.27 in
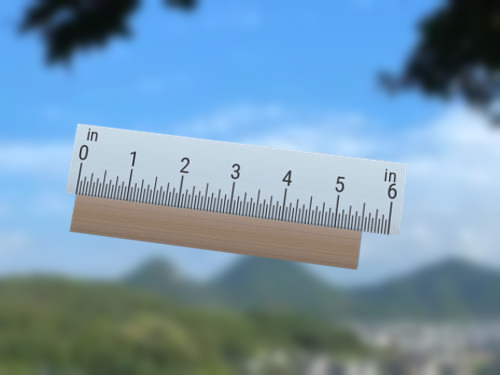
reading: 5.5 in
